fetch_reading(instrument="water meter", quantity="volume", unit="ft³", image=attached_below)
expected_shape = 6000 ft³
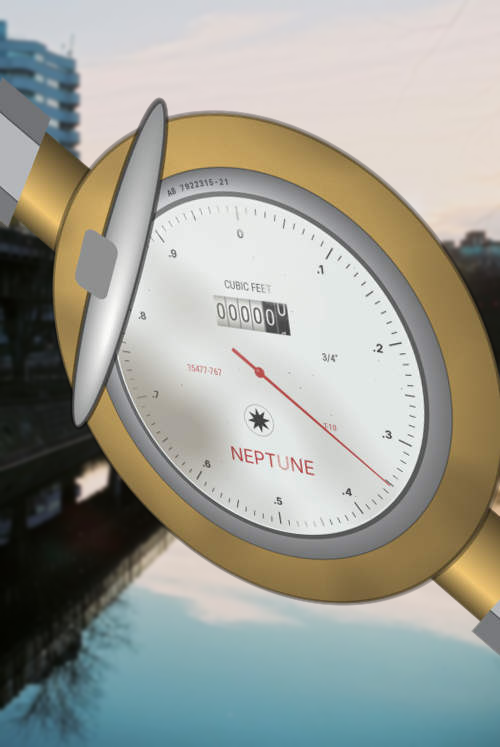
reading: 0.35 ft³
